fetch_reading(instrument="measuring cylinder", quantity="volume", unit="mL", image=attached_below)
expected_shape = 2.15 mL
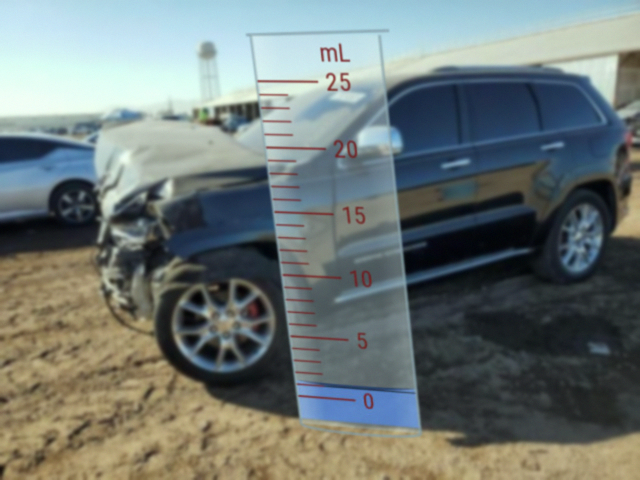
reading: 1 mL
